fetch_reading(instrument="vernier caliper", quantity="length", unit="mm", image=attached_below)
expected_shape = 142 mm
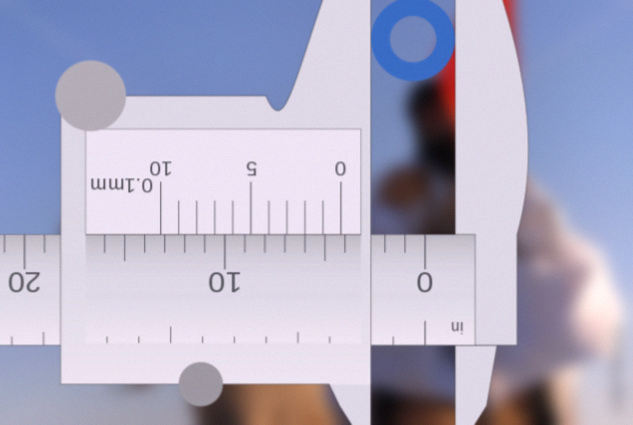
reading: 4.2 mm
